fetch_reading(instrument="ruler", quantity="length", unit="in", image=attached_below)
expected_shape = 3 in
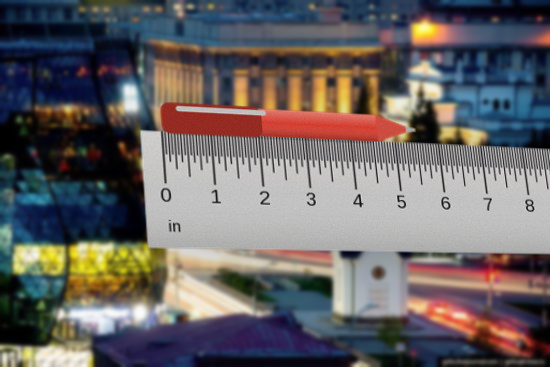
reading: 5.5 in
